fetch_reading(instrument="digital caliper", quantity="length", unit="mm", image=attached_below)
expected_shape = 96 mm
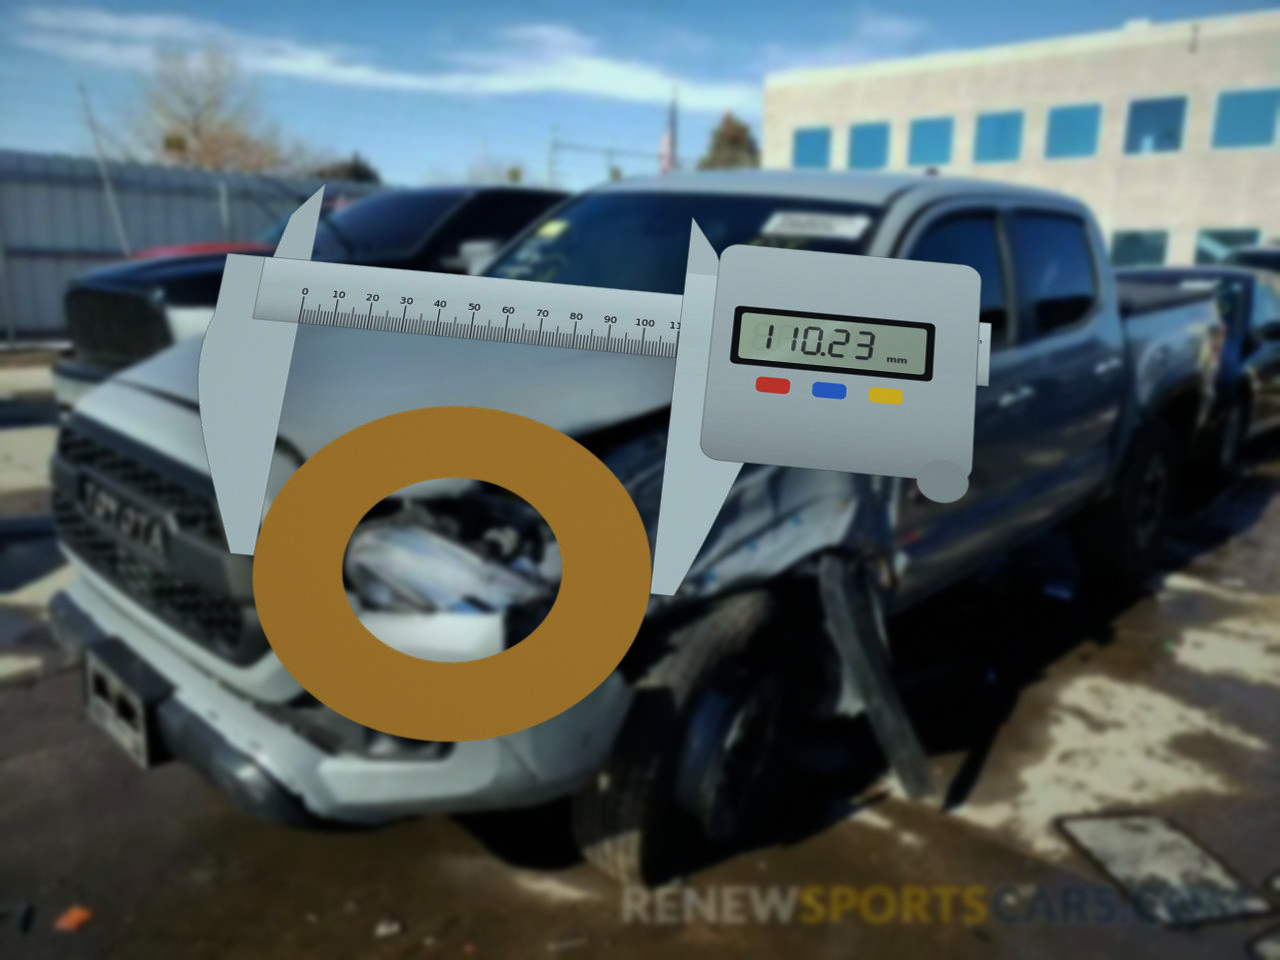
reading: 110.23 mm
